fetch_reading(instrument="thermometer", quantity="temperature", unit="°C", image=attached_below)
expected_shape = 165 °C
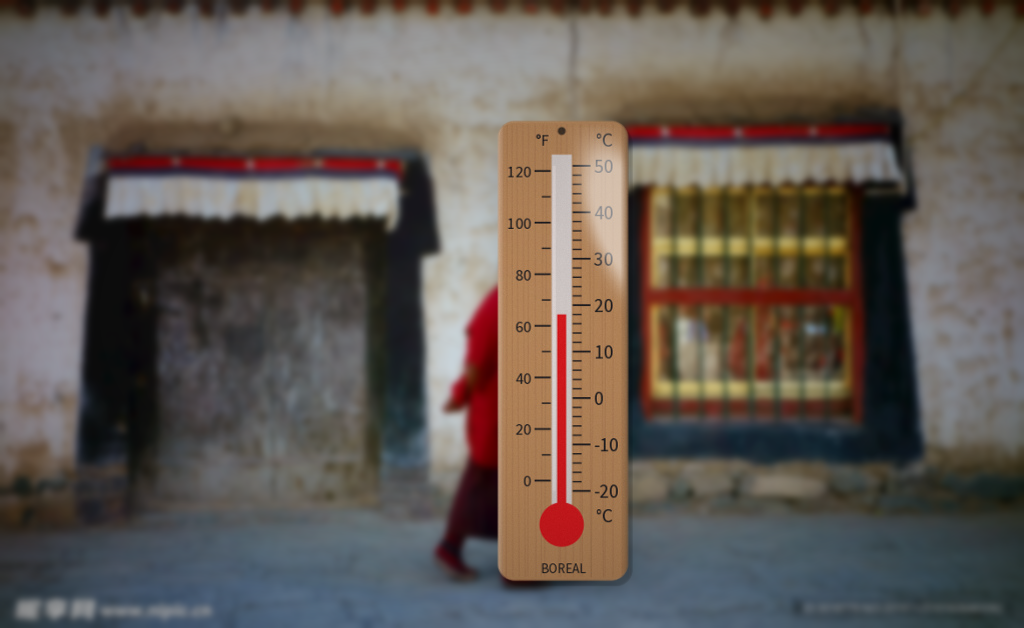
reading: 18 °C
